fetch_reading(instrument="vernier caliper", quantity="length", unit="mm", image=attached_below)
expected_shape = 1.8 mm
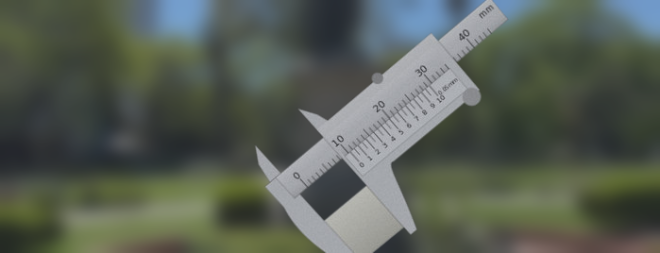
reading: 10.4 mm
